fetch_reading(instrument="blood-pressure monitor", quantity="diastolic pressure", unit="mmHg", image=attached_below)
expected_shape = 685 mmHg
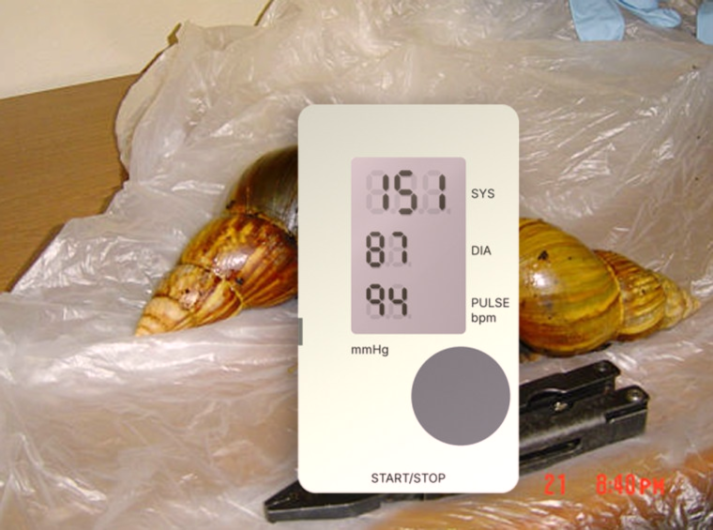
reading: 87 mmHg
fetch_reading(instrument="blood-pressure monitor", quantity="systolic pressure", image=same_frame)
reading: 151 mmHg
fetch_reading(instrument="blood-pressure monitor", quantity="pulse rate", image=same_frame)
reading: 94 bpm
